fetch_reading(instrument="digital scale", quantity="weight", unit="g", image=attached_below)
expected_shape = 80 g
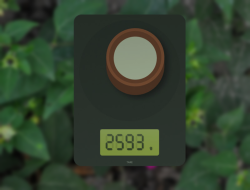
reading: 2593 g
